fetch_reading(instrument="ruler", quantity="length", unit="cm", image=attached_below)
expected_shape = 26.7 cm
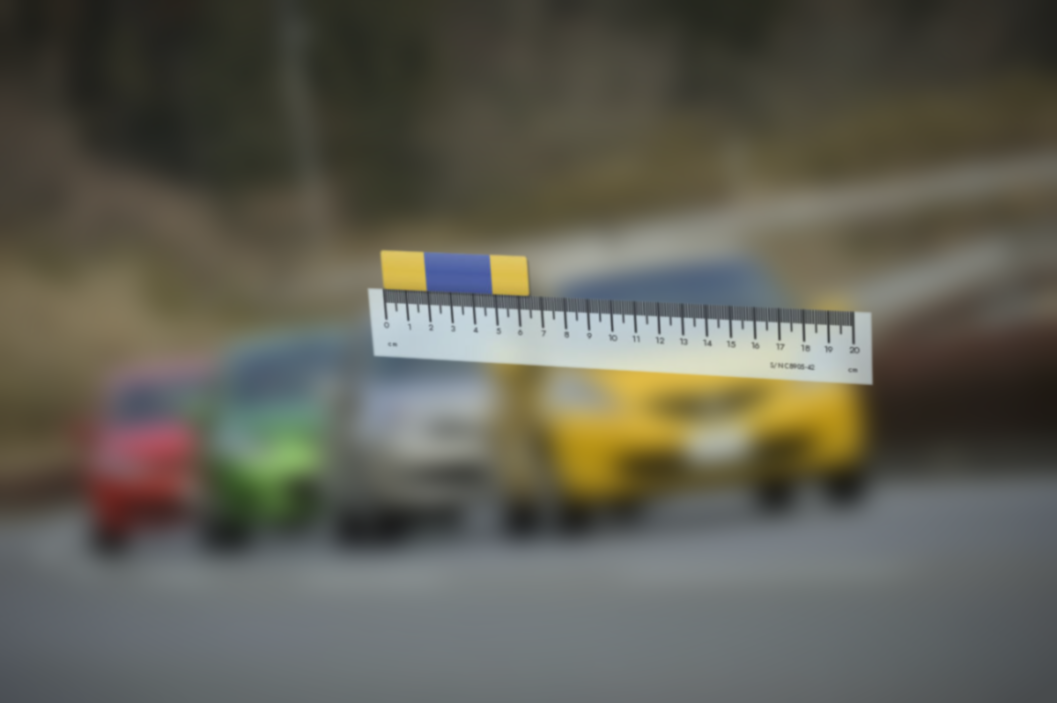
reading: 6.5 cm
